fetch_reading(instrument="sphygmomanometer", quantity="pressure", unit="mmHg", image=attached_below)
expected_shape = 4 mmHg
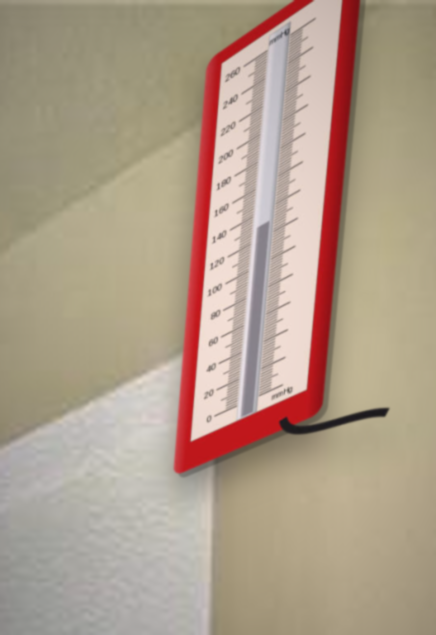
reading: 130 mmHg
